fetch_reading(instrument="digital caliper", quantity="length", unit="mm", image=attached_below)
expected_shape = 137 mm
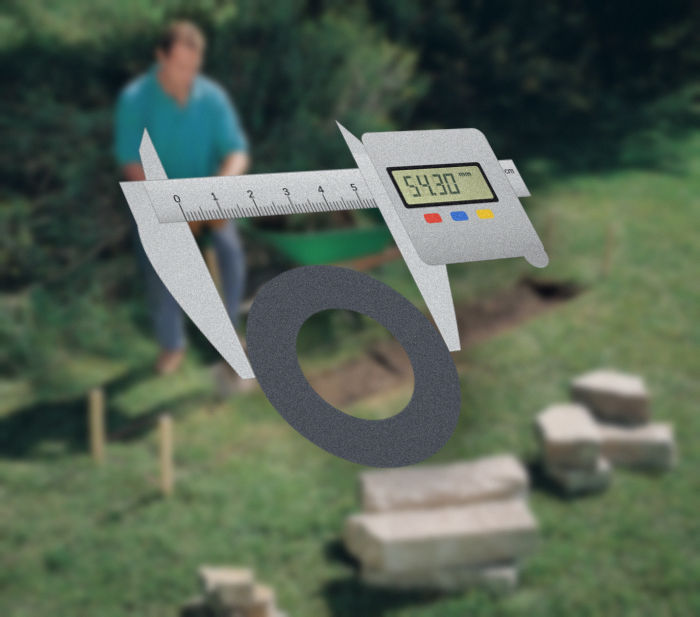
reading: 54.30 mm
